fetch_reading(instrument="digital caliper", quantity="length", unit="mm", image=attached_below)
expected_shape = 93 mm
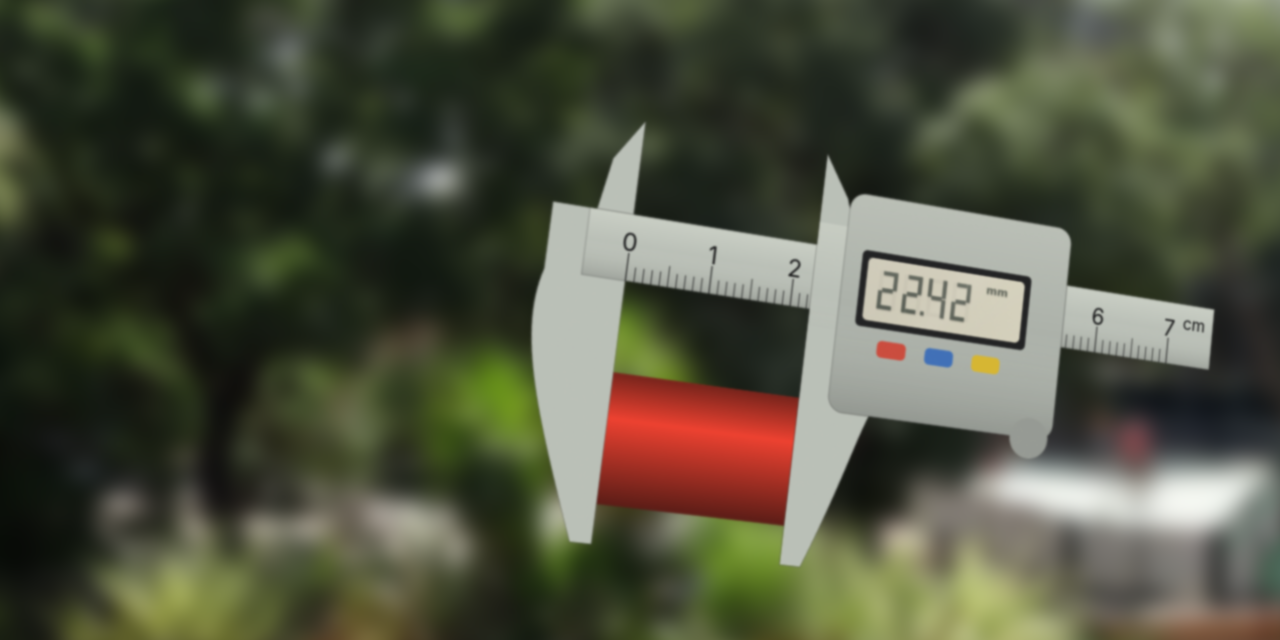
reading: 22.42 mm
